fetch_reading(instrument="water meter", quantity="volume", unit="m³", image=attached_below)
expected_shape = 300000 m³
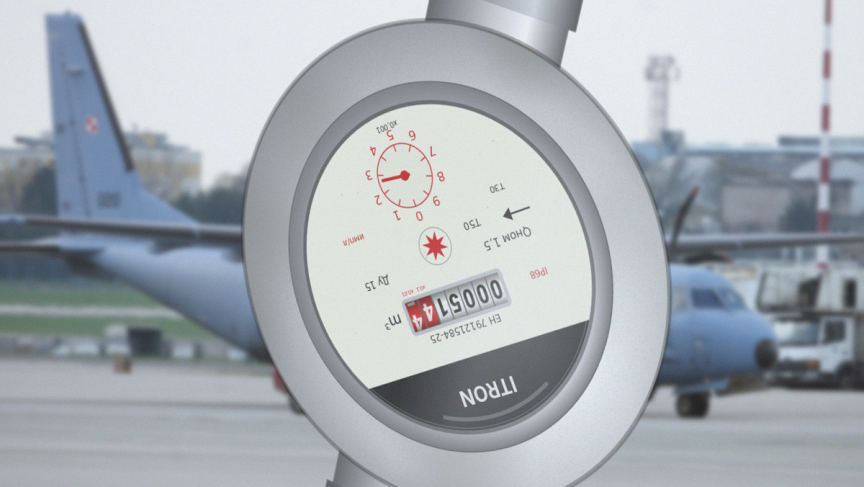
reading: 51.442 m³
